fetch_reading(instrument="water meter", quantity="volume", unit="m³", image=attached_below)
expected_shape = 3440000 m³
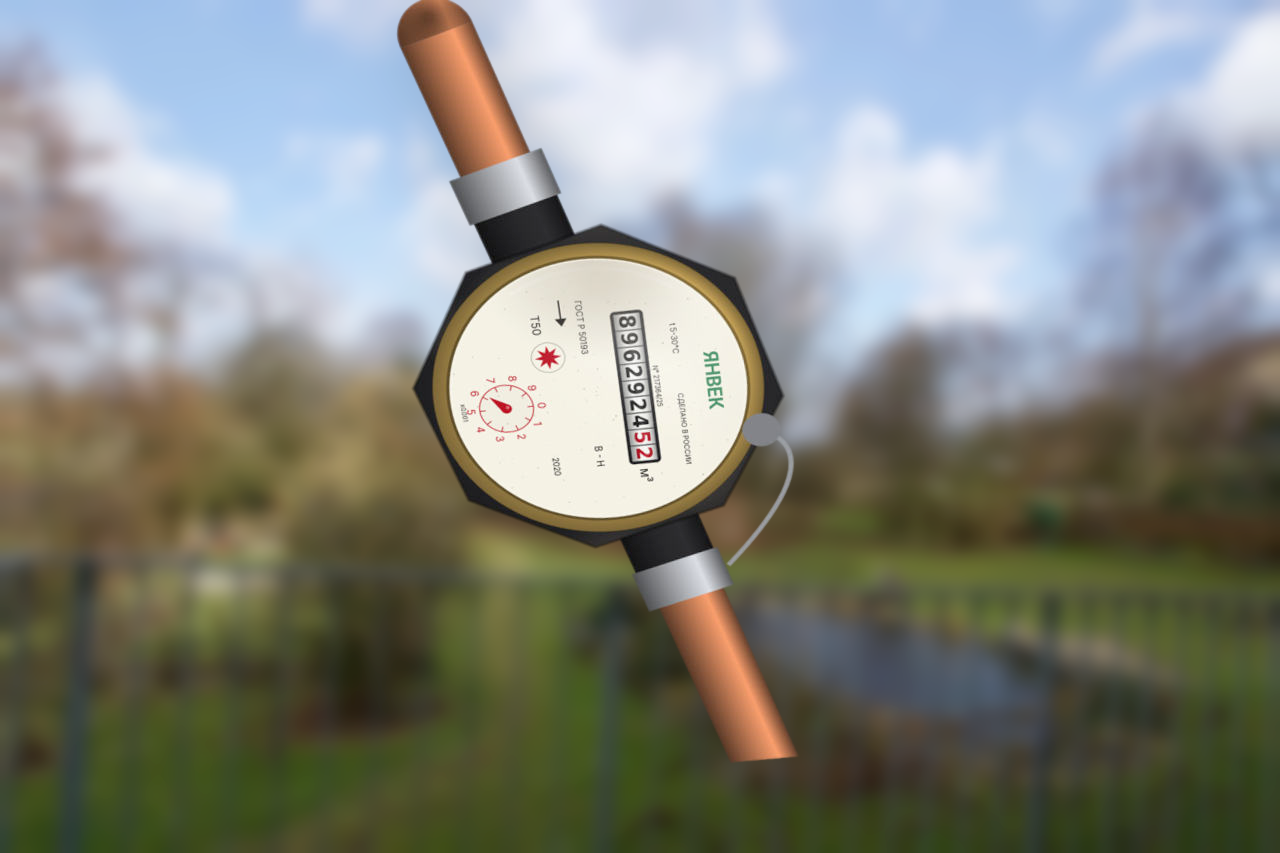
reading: 8962924.526 m³
